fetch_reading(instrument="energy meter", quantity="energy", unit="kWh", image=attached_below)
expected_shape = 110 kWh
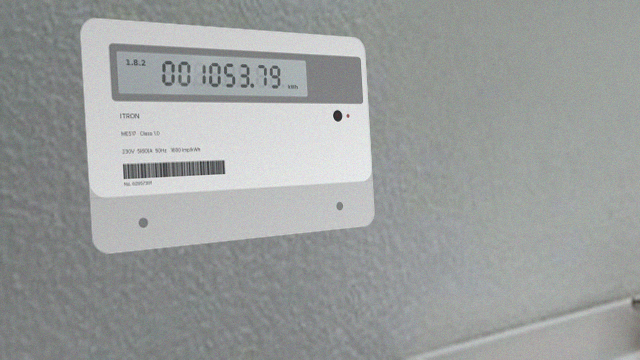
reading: 1053.79 kWh
